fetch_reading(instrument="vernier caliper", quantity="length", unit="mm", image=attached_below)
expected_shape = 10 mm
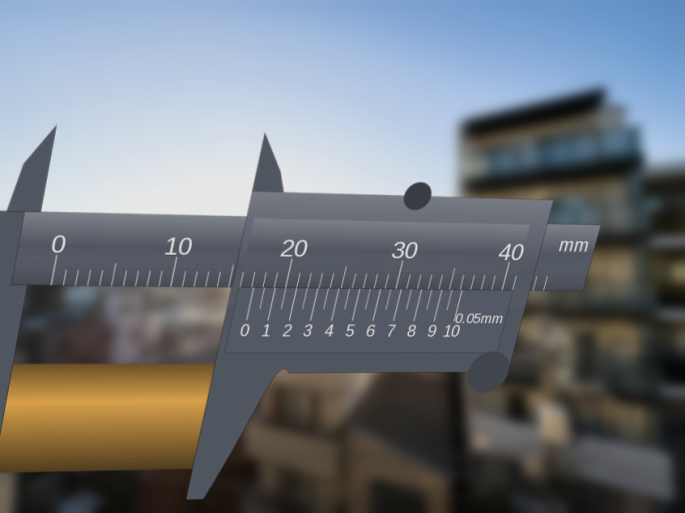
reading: 17.2 mm
